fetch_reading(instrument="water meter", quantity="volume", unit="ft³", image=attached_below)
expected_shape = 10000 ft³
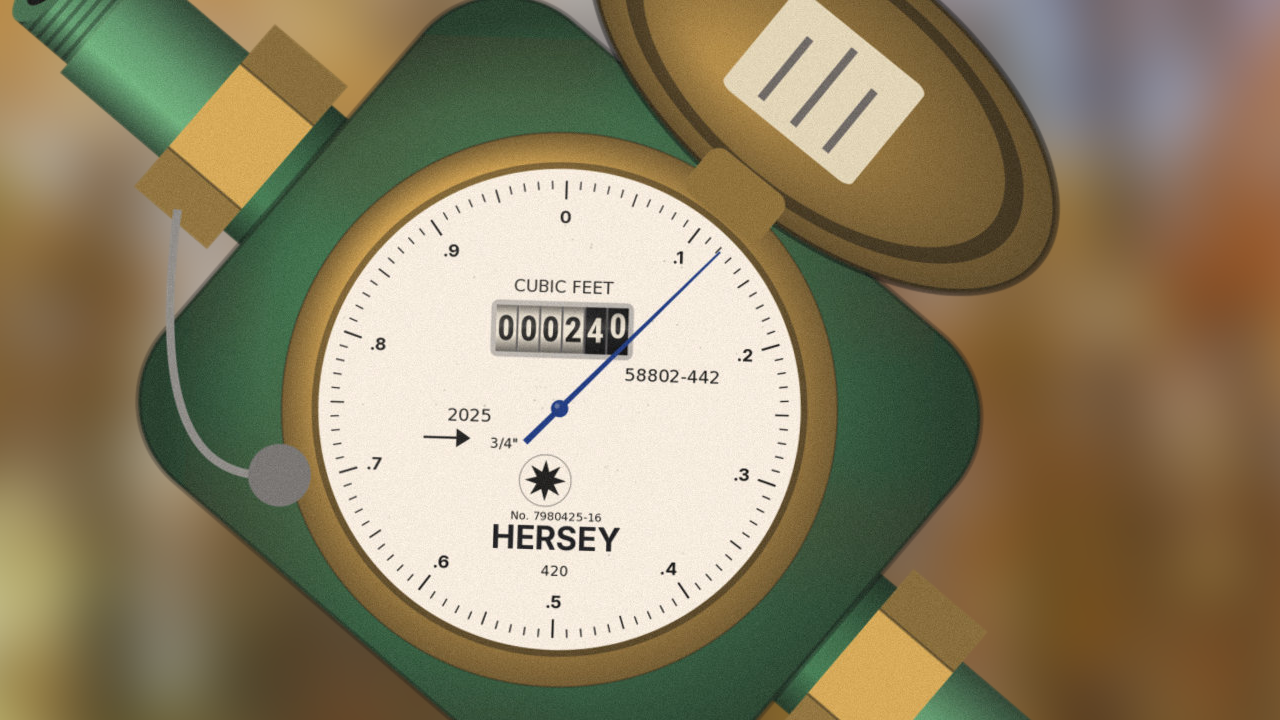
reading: 240.12 ft³
